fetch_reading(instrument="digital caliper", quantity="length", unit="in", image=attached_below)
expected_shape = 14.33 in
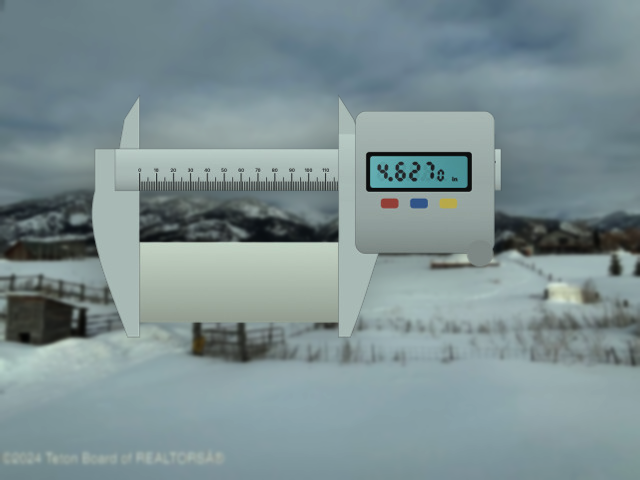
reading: 4.6270 in
